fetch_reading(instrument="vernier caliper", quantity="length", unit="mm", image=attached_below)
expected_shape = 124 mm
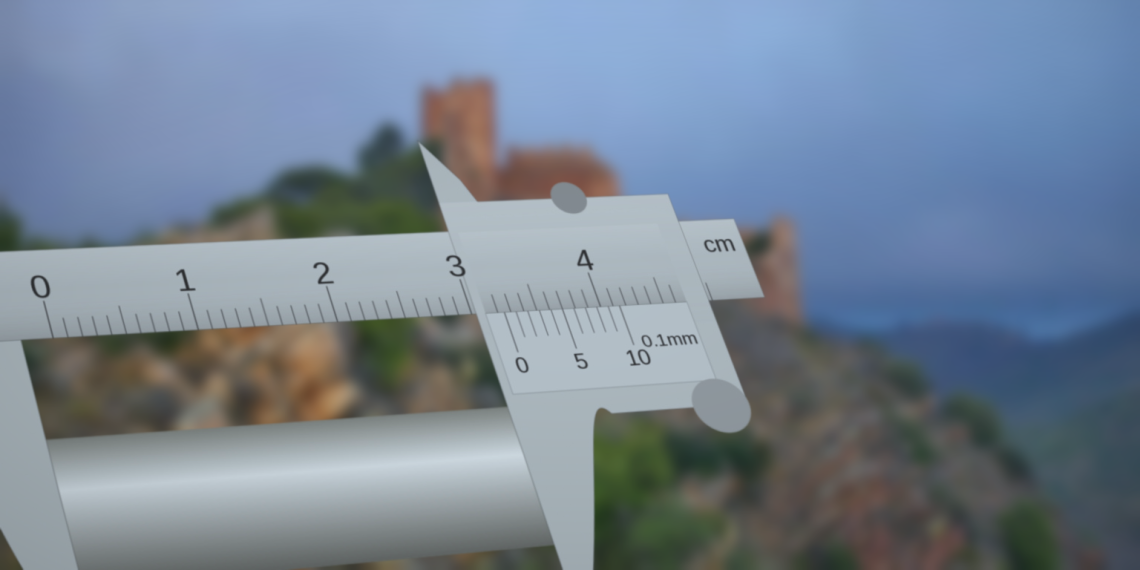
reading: 32.5 mm
